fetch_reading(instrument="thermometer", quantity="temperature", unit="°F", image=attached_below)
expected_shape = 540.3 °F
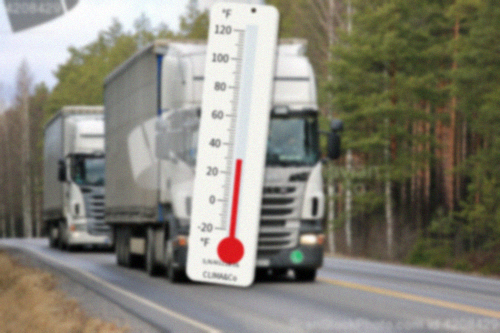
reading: 30 °F
